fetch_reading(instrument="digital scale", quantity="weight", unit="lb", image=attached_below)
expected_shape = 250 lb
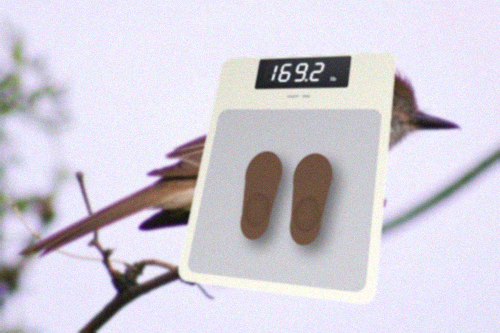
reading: 169.2 lb
